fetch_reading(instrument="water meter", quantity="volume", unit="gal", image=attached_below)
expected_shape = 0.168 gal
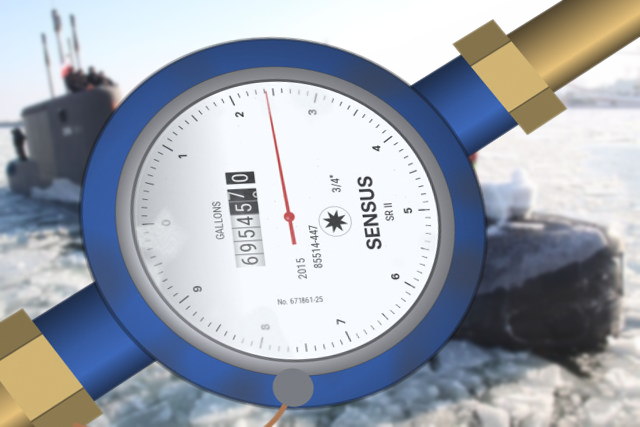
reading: 6954572.4 gal
